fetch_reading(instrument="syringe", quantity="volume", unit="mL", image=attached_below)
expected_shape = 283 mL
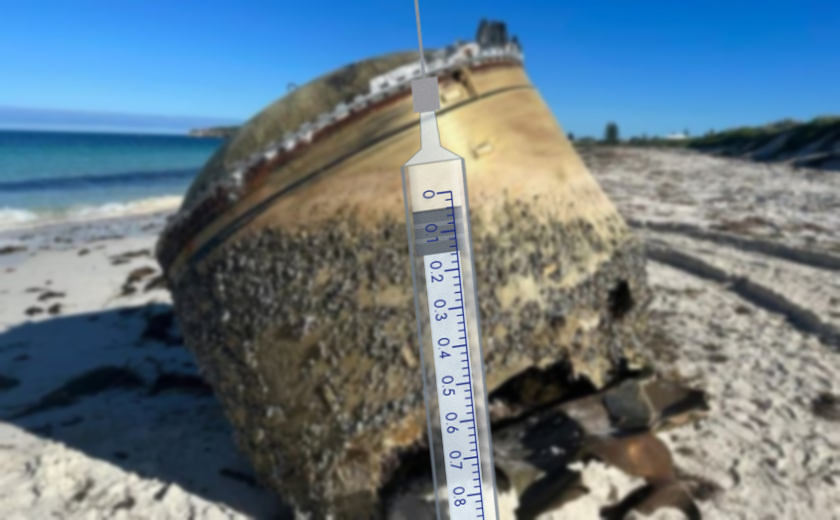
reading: 0.04 mL
